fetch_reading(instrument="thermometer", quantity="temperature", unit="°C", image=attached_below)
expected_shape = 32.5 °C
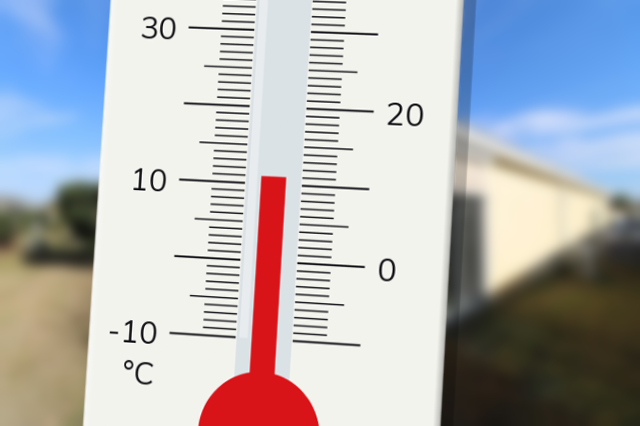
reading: 11 °C
